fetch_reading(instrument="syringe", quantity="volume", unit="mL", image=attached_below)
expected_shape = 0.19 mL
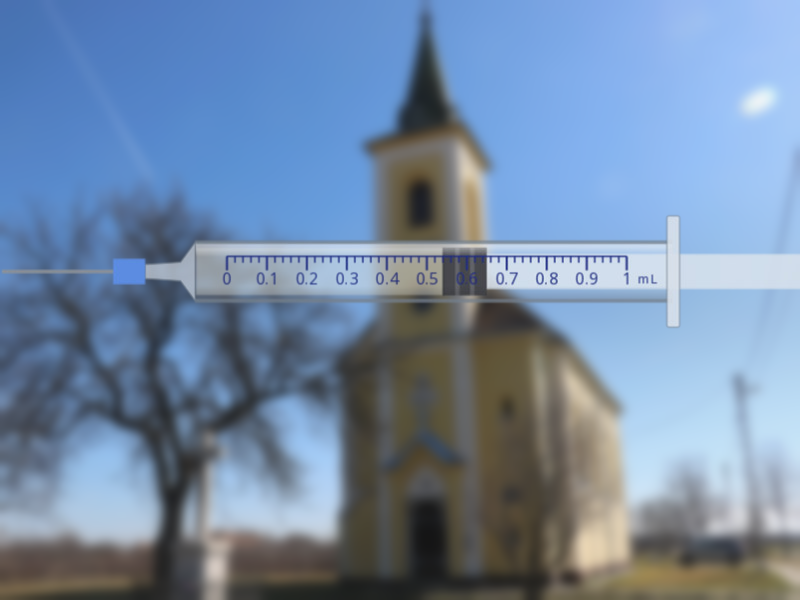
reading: 0.54 mL
